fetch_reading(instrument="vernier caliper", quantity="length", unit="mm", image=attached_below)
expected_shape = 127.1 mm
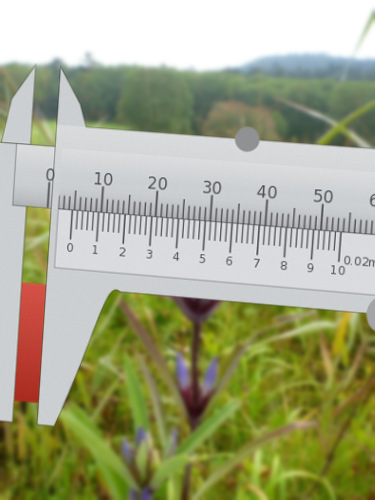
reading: 4.6 mm
